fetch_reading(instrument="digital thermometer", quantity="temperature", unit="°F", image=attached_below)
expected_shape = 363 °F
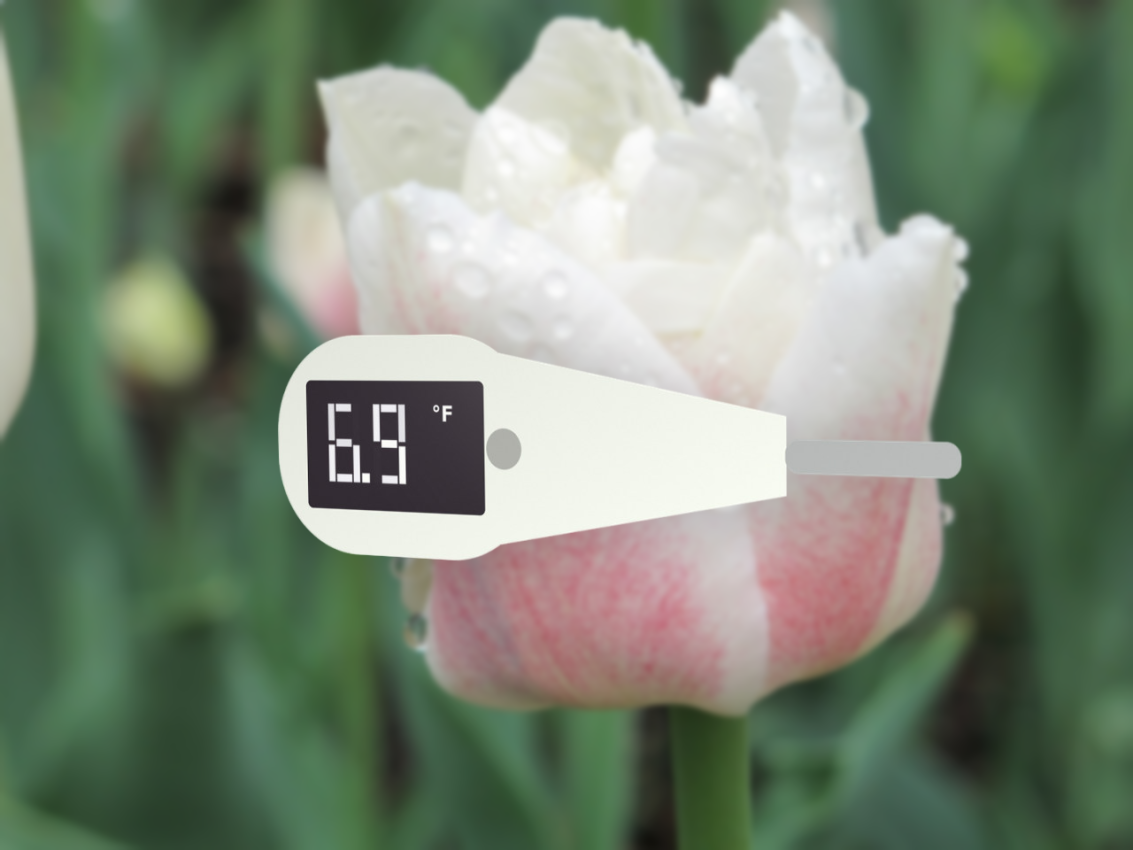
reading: 6.9 °F
